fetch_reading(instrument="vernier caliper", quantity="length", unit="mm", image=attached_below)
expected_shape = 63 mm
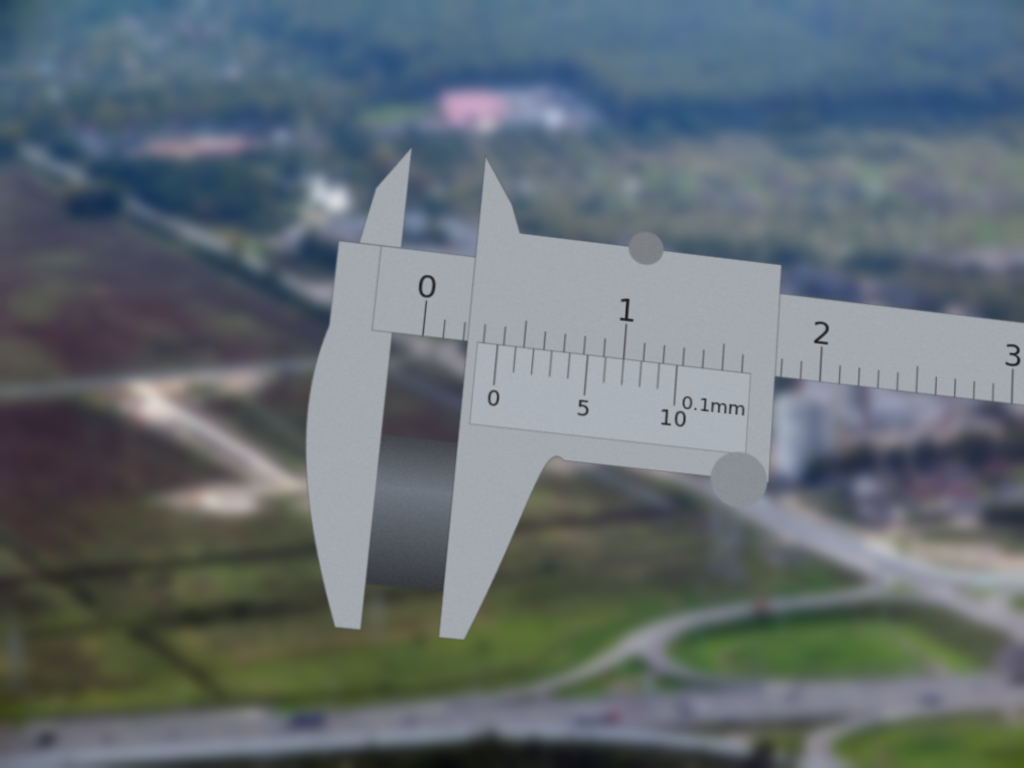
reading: 3.7 mm
